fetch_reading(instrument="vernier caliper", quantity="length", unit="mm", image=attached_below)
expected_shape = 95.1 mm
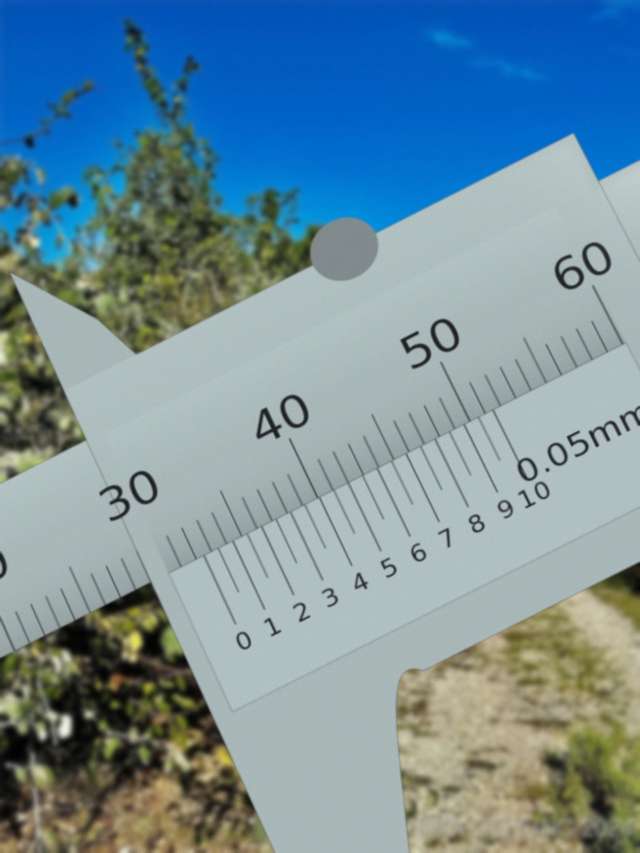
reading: 32.5 mm
